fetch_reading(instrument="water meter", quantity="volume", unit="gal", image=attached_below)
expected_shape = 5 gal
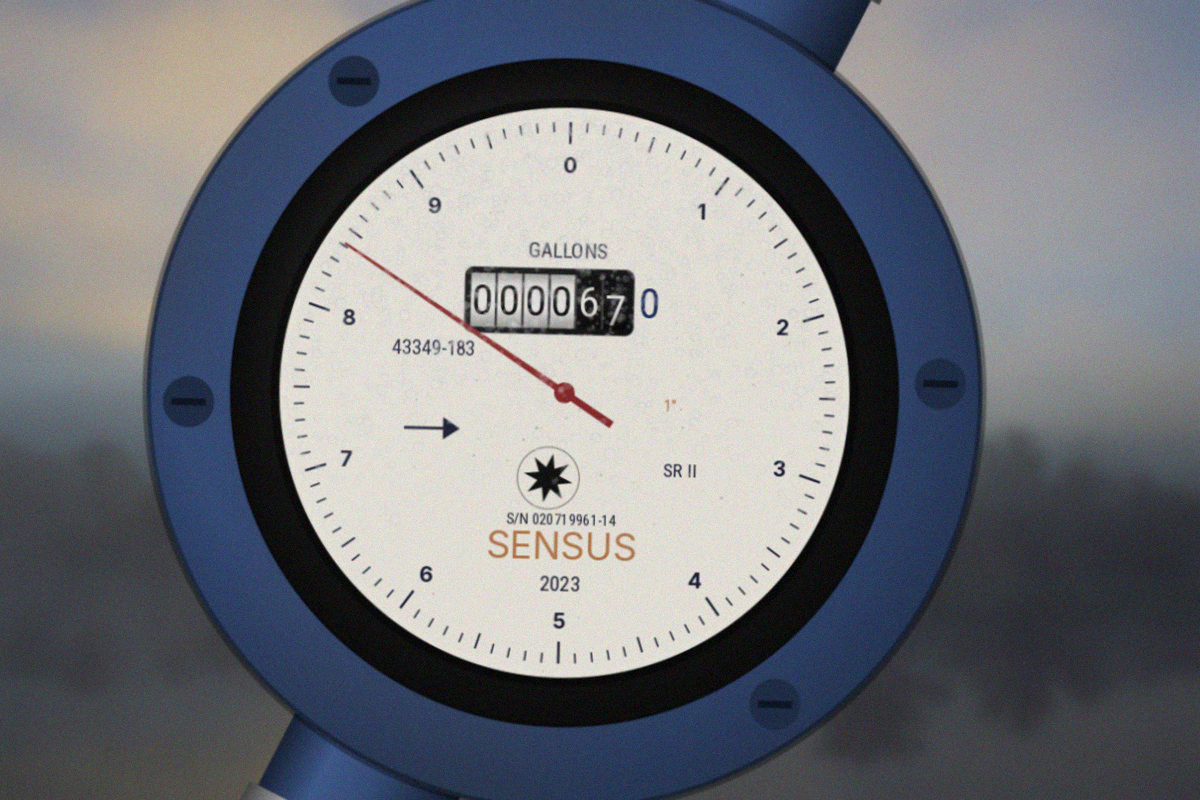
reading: 668.4 gal
